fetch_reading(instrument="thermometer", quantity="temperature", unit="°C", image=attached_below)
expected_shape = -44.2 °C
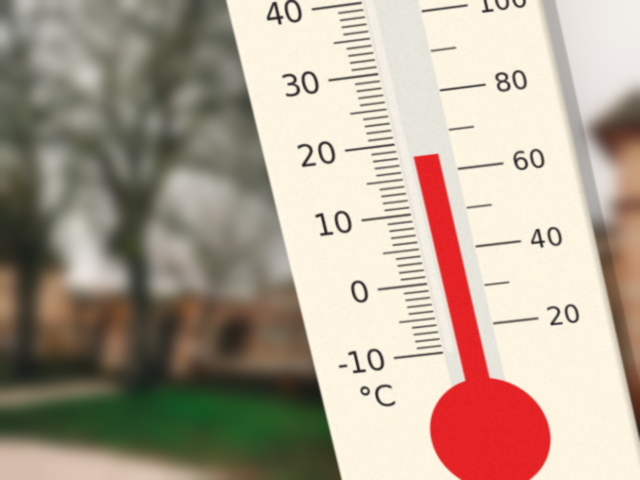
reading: 18 °C
